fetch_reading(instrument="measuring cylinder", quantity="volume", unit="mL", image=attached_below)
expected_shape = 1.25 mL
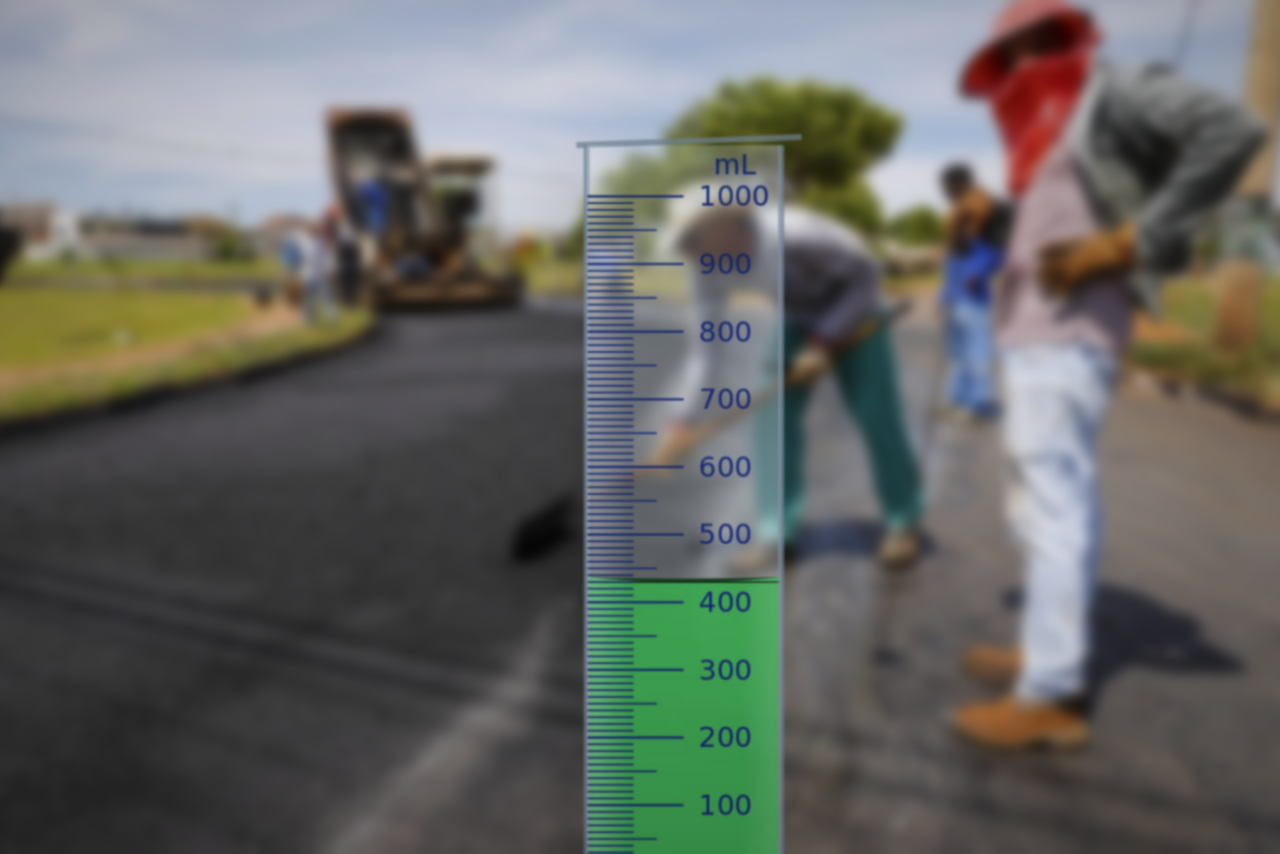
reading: 430 mL
